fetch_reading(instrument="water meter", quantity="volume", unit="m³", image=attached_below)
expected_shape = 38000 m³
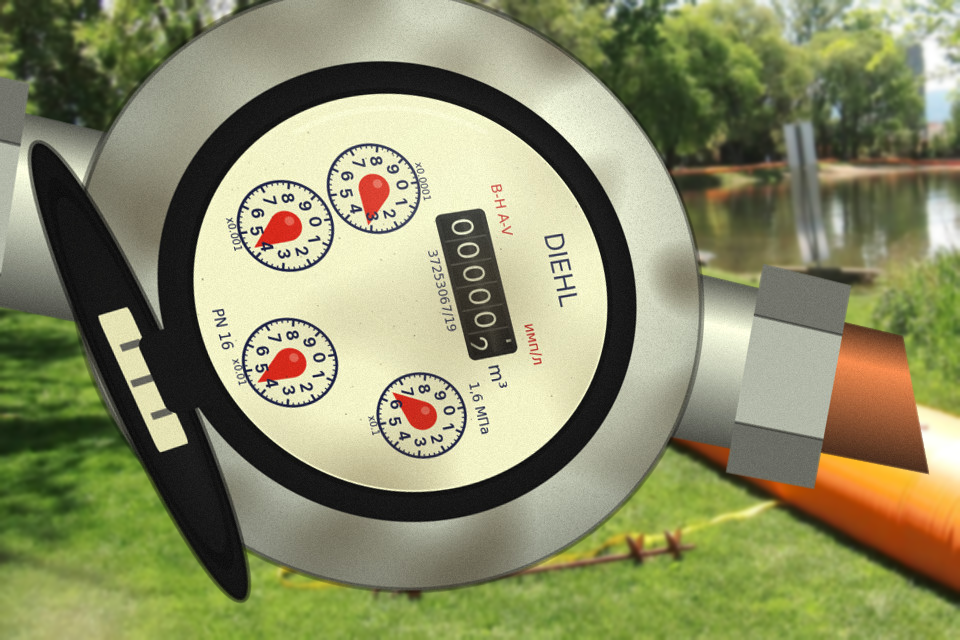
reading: 1.6443 m³
